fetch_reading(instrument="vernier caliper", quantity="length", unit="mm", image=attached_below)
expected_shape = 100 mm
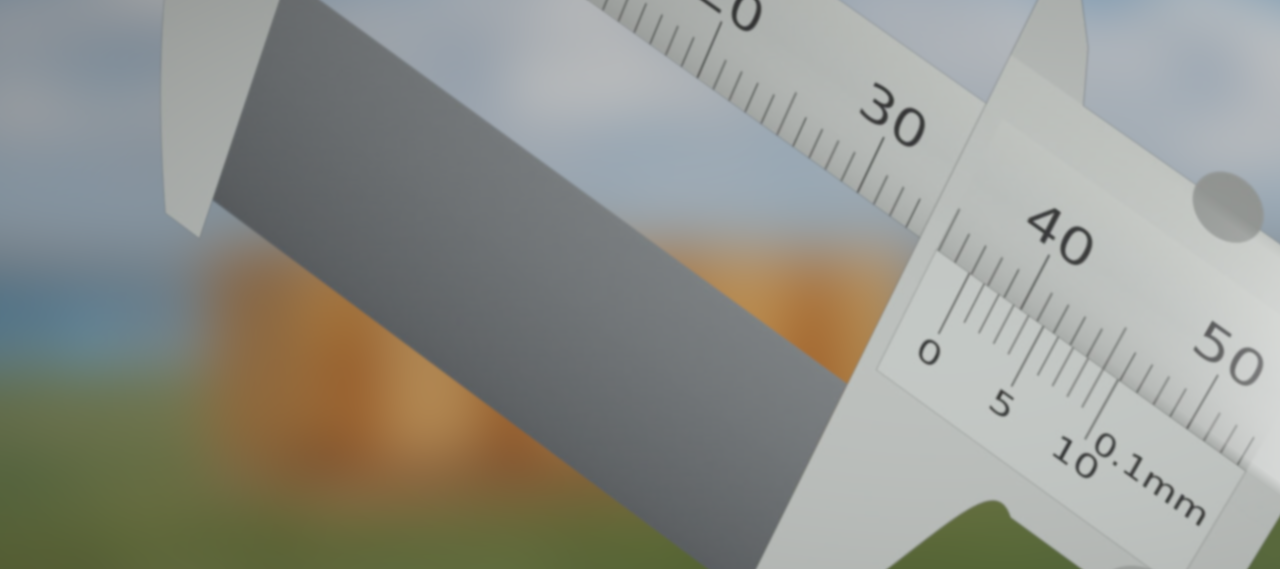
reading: 36.9 mm
